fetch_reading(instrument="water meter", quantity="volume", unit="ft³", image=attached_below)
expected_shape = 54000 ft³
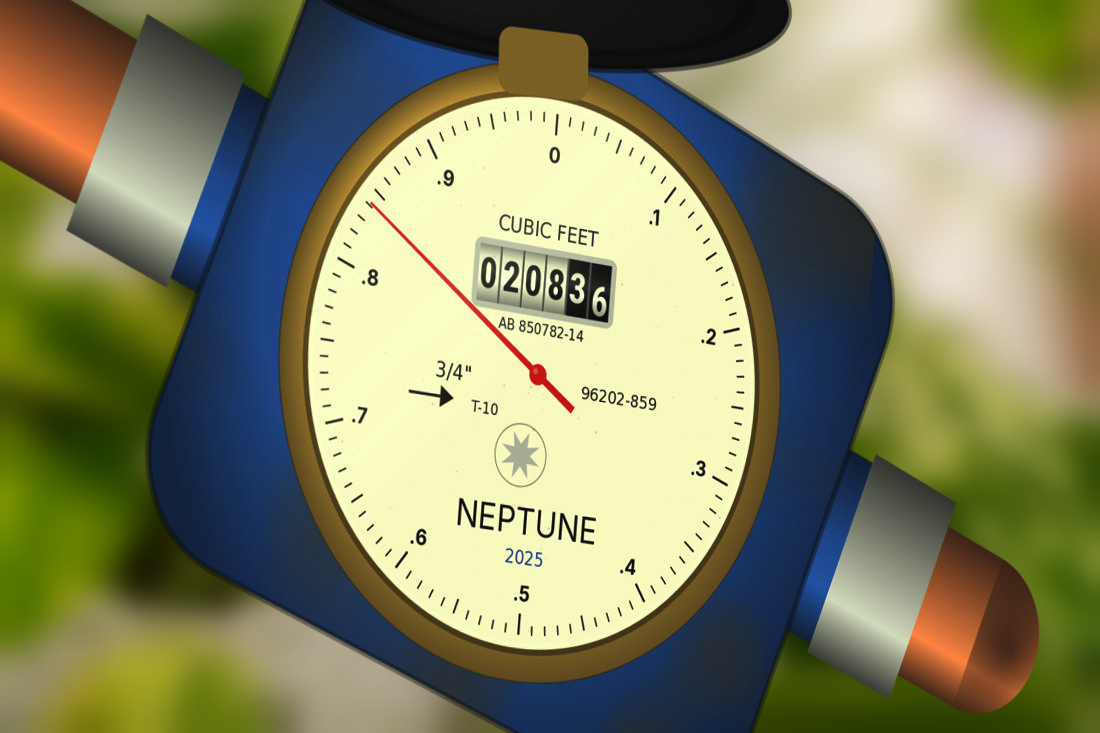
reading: 20835.84 ft³
